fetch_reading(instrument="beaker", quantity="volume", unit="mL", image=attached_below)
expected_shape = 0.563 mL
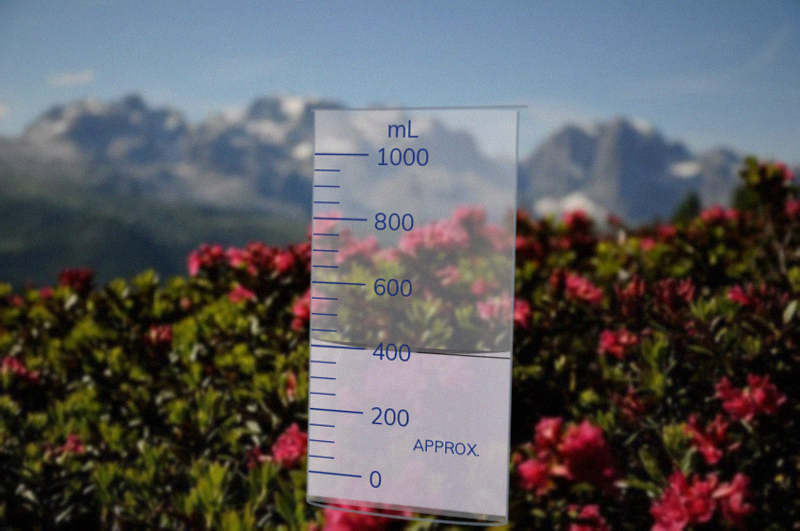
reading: 400 mL
